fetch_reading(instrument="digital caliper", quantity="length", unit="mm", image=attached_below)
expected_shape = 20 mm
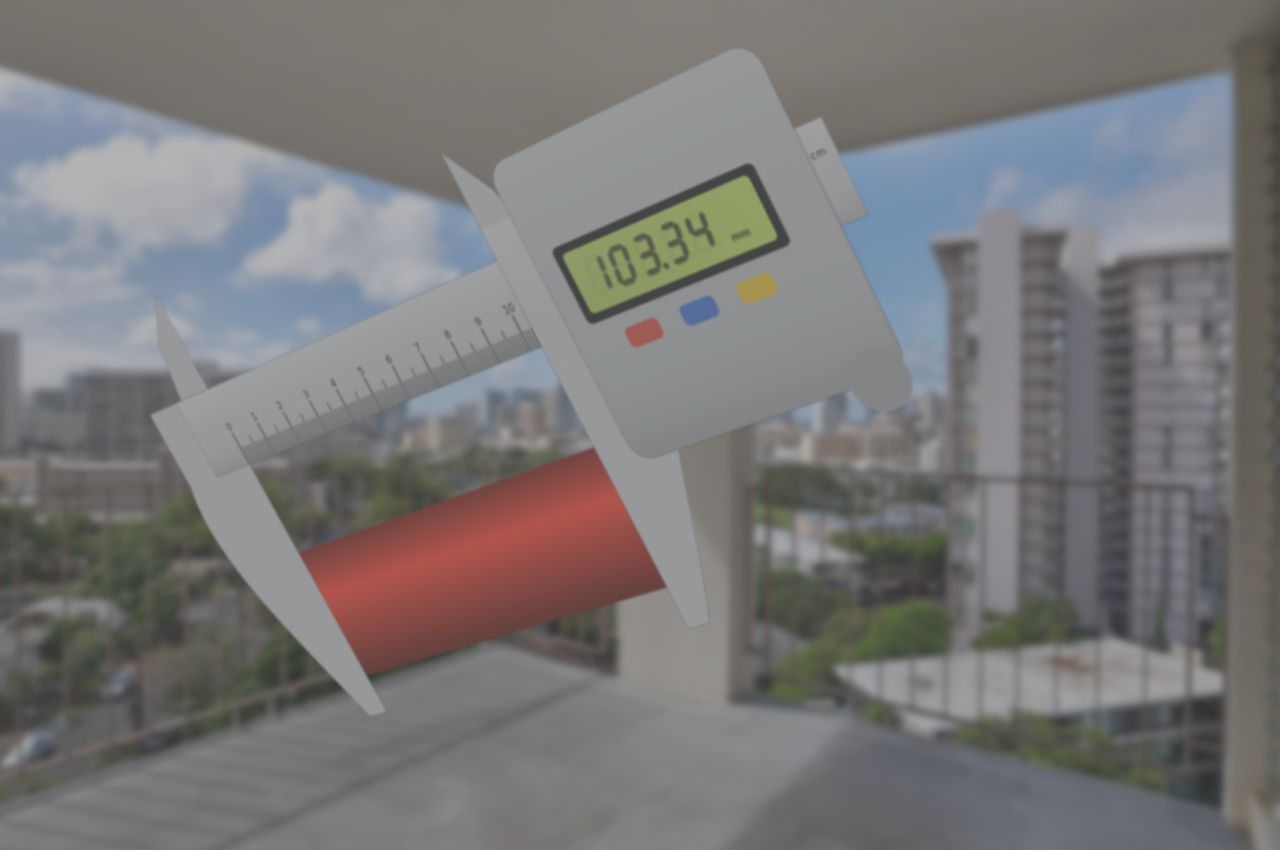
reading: 103.34 mm
